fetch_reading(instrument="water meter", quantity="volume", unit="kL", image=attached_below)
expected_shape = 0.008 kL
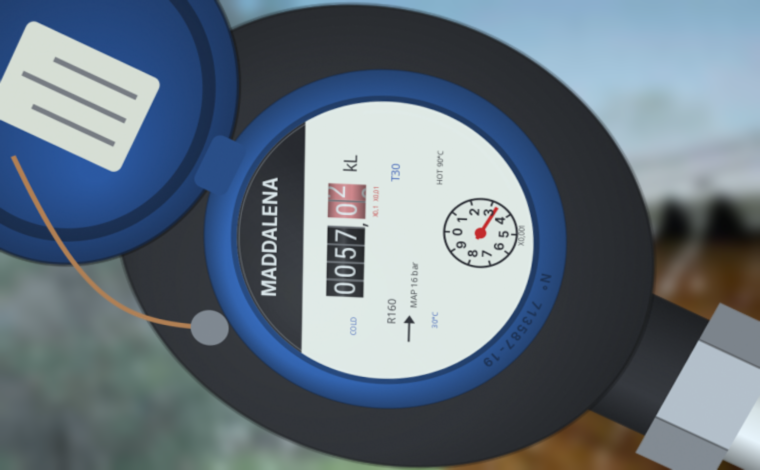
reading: 57.023 kL
